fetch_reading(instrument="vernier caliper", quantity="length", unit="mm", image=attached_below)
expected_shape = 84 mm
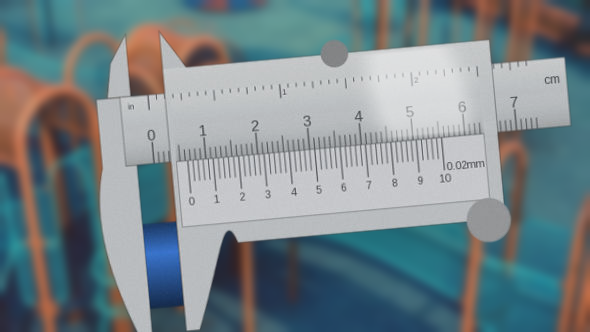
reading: 6.5 mm
